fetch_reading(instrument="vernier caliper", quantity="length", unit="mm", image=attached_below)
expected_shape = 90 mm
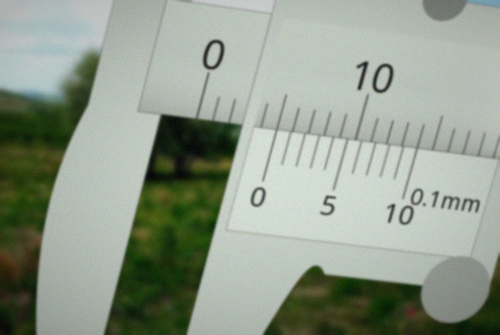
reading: 5.0 mm
